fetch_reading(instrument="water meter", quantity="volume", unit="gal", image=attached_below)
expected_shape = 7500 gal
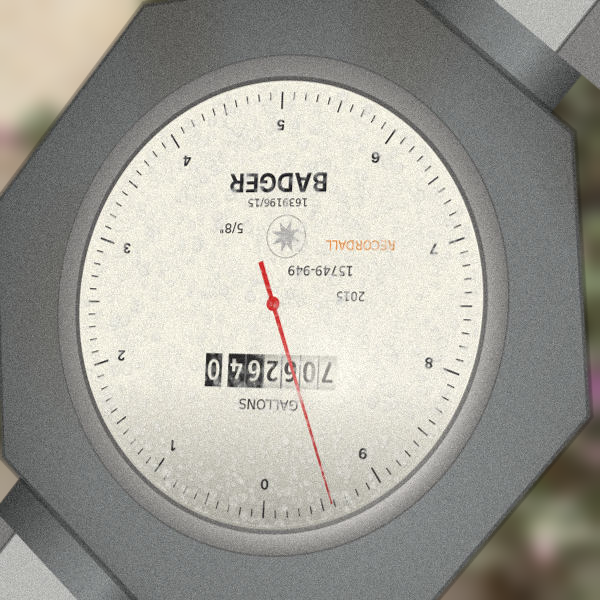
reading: 7062639.4 gal
